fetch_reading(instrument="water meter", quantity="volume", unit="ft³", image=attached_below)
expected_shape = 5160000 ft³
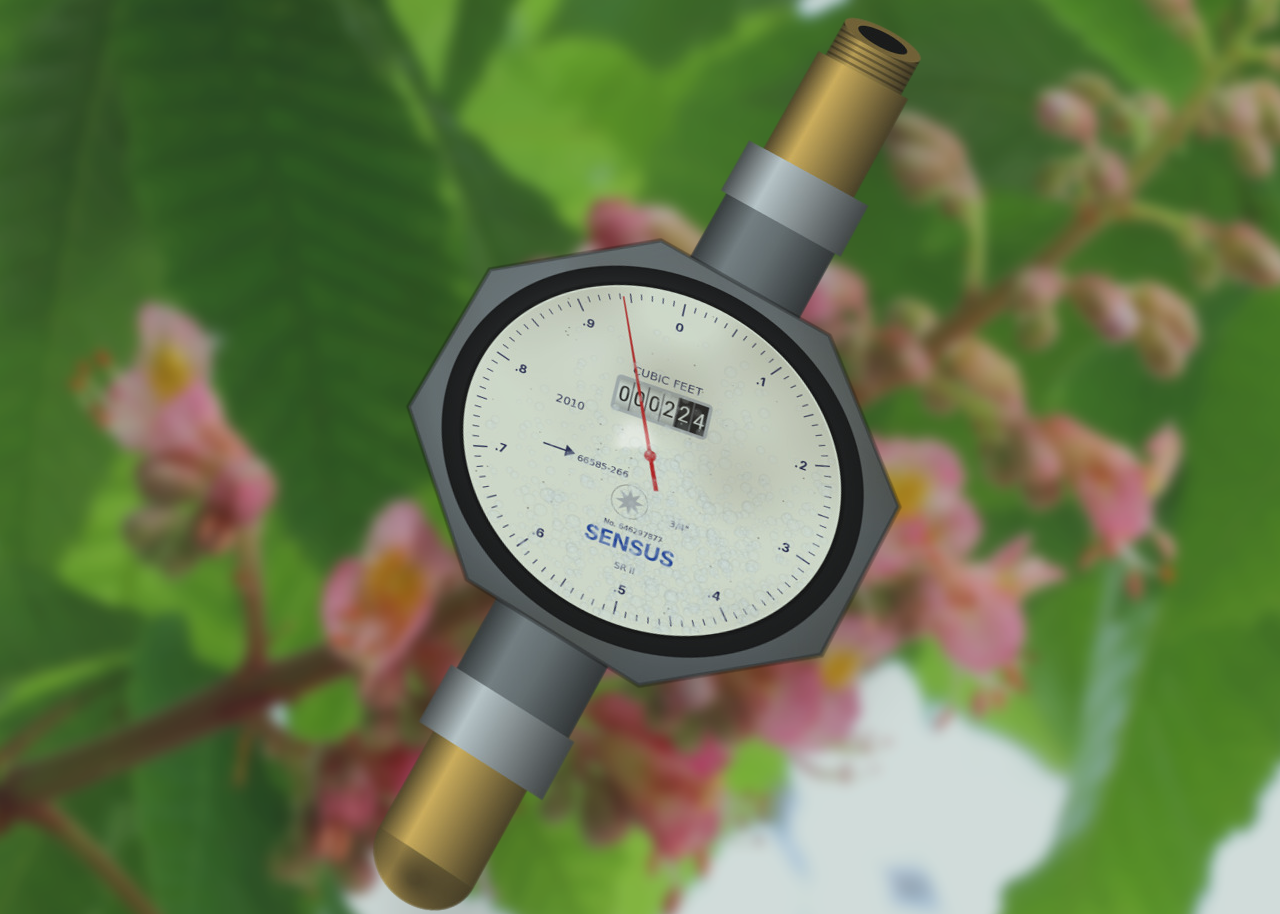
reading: 223.94 ft³
